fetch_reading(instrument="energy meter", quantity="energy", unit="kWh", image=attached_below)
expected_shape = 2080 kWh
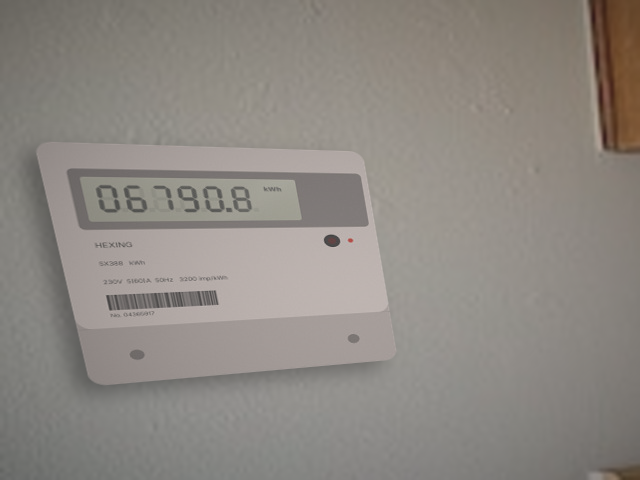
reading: 6790.8 kWh
